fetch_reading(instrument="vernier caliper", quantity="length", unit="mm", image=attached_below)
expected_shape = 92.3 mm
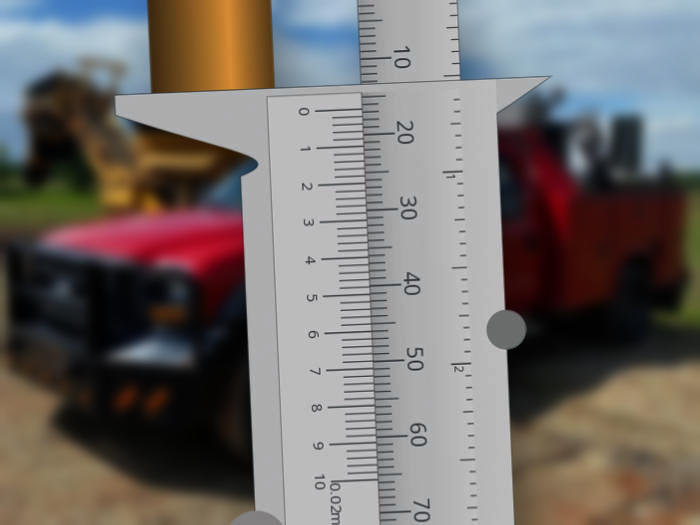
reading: 16.6 mm
